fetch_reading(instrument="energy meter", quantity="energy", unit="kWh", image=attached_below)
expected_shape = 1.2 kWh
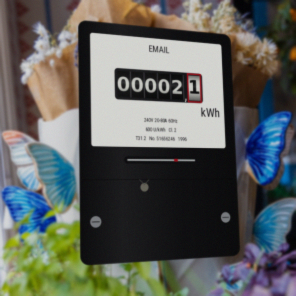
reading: 2.1 kWh
